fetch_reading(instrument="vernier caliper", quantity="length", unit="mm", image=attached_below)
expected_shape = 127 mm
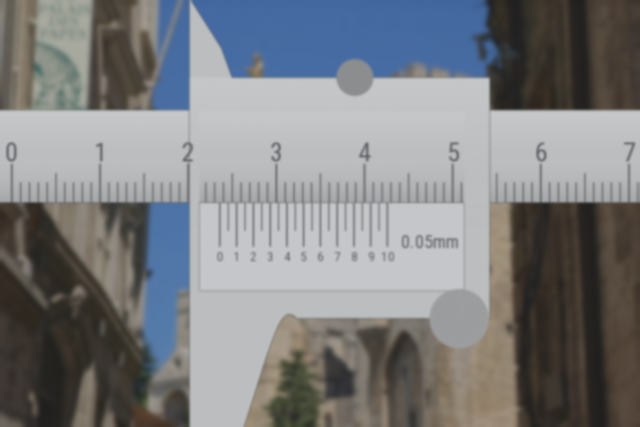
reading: 23.6 mm
